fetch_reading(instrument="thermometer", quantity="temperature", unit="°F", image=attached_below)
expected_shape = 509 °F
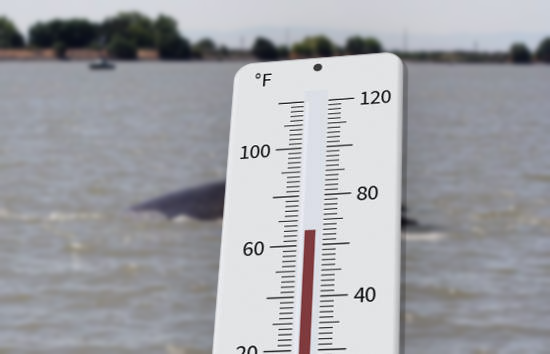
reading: 66 °F
